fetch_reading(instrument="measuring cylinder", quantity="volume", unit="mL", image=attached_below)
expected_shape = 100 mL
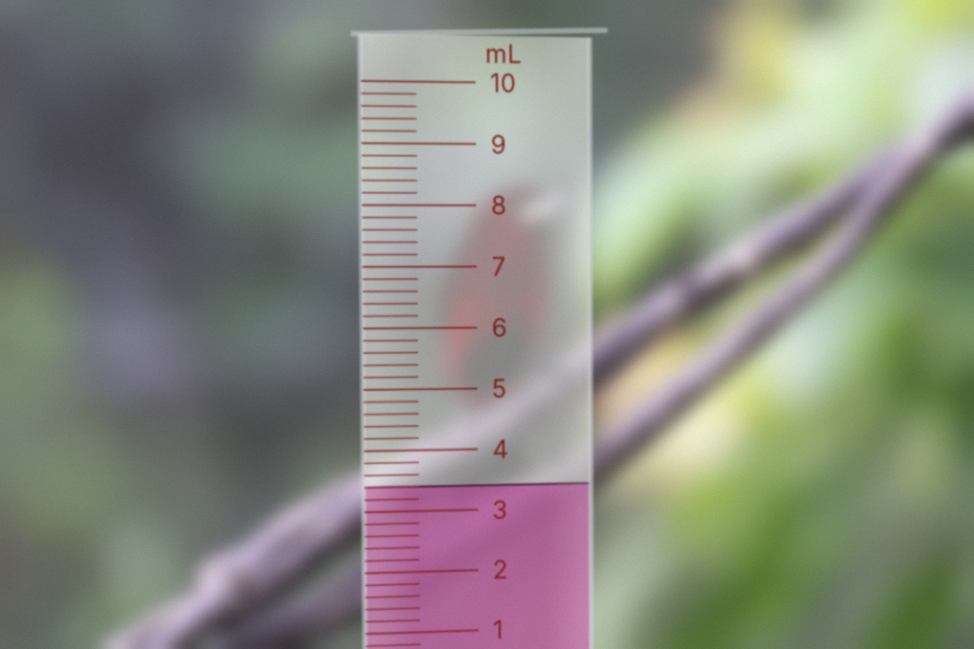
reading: 3.4 mL
